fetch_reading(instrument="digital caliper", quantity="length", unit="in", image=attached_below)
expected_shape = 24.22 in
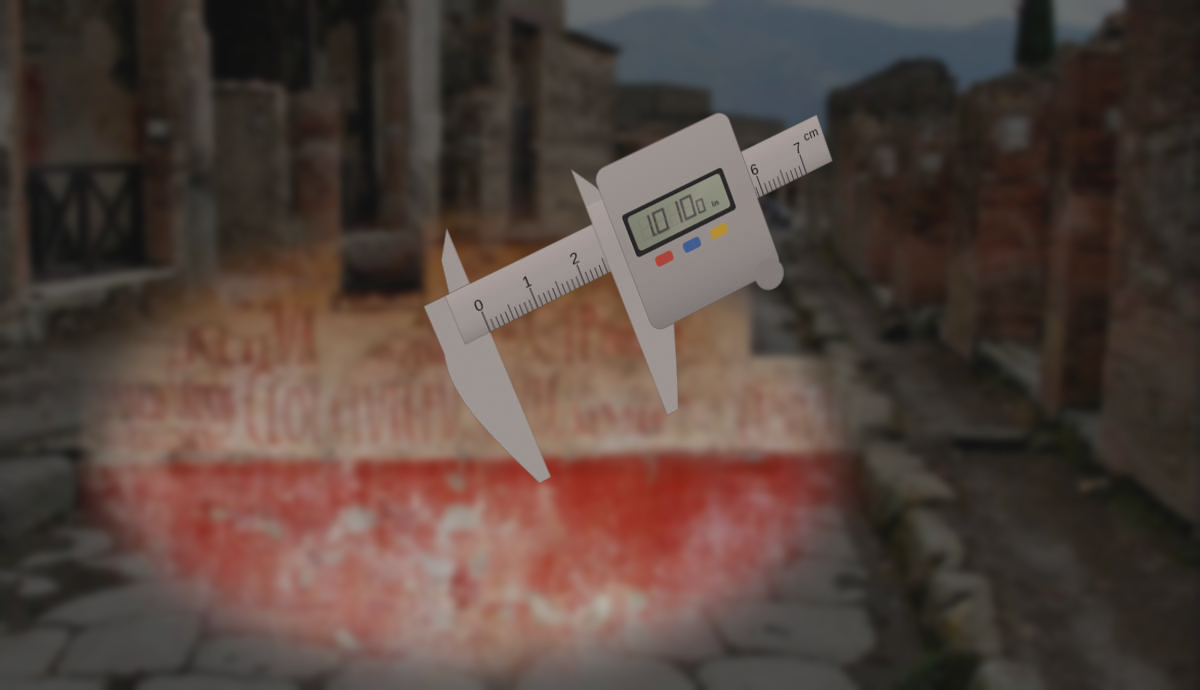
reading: 1.0100 in
